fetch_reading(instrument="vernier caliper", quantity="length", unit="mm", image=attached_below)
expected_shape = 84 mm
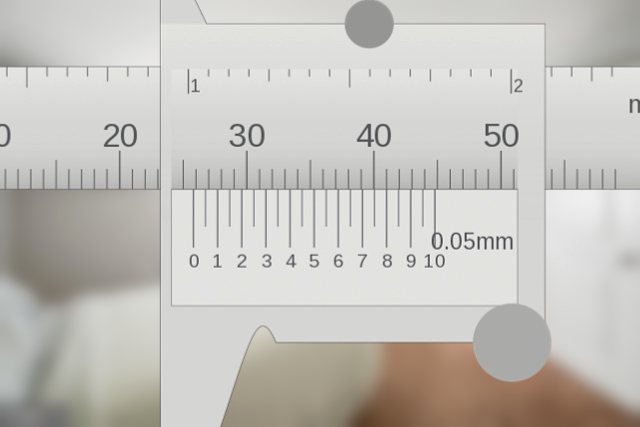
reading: 25.8 mm
